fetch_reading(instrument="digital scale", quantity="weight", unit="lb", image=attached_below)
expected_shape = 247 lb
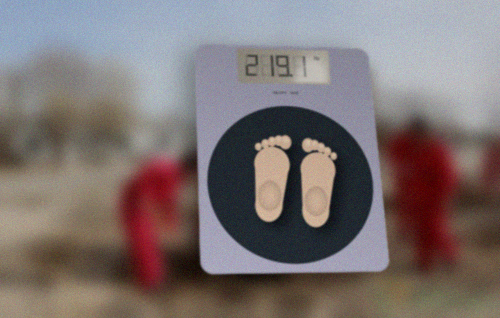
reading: 219.1 lb
